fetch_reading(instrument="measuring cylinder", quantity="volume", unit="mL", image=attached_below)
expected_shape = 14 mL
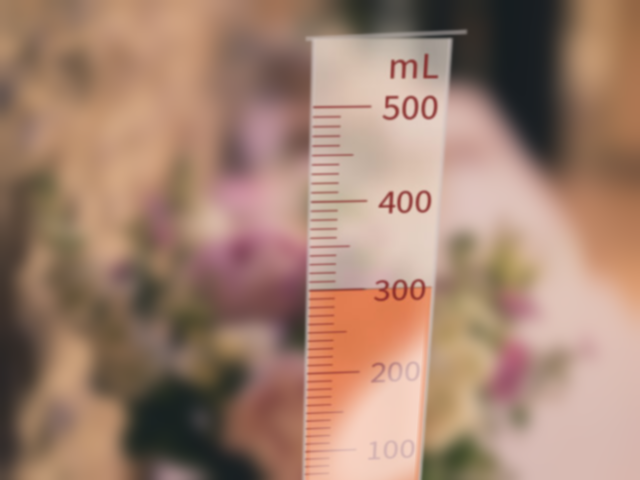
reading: 300 mL
